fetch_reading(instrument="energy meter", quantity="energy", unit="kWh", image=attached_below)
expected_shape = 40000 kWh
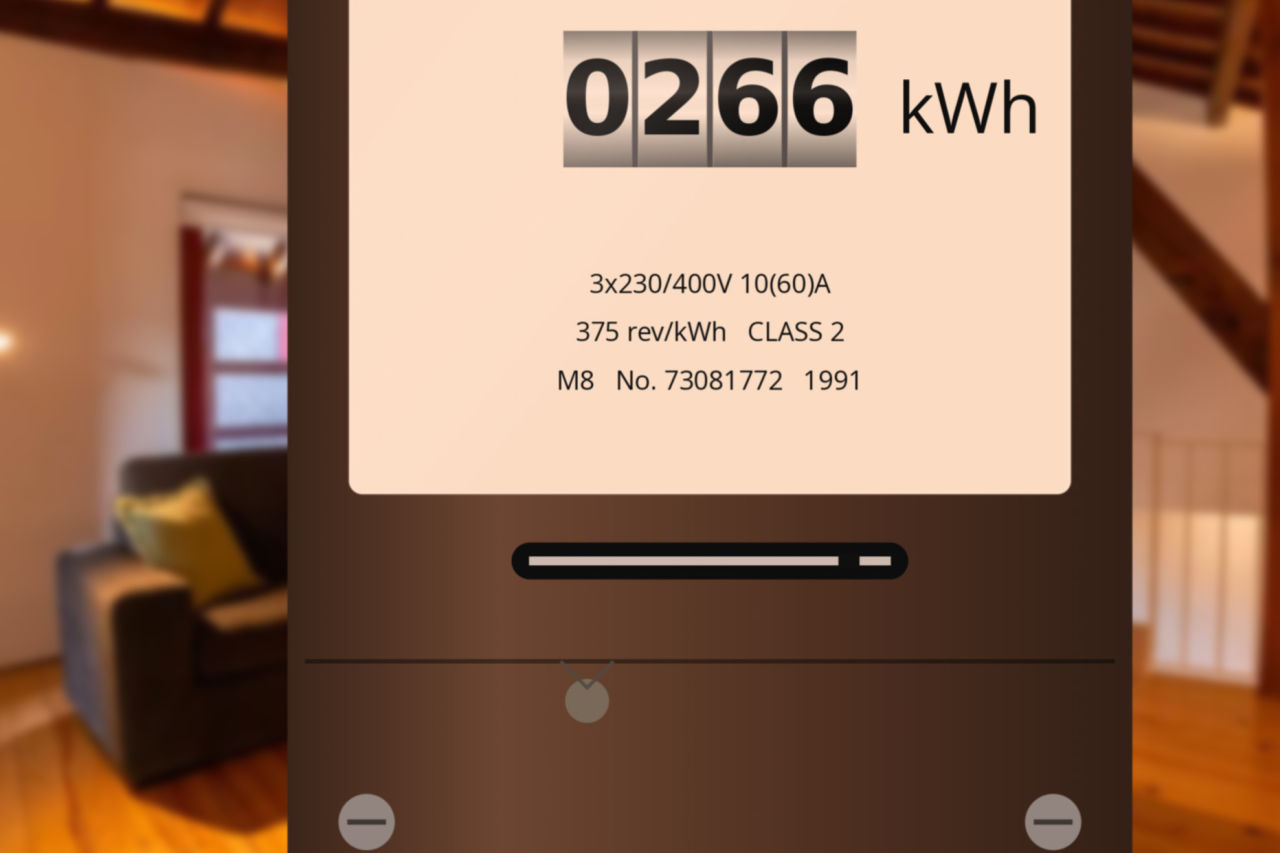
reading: 266 kWh
